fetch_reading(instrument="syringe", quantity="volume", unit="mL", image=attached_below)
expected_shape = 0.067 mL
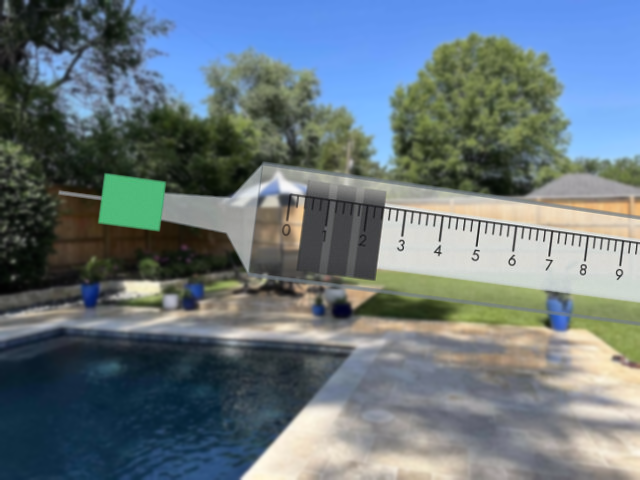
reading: 0.4 mL
